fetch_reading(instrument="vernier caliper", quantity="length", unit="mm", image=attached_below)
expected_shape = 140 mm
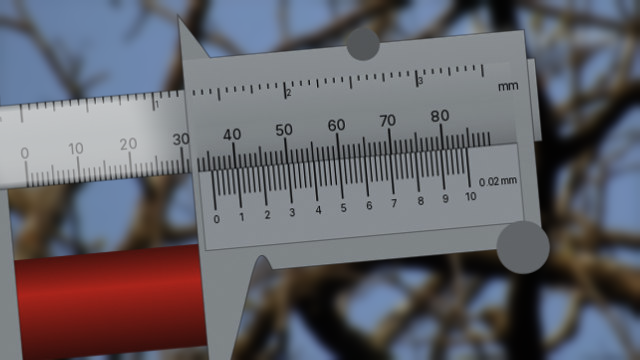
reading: 35.5 mm
